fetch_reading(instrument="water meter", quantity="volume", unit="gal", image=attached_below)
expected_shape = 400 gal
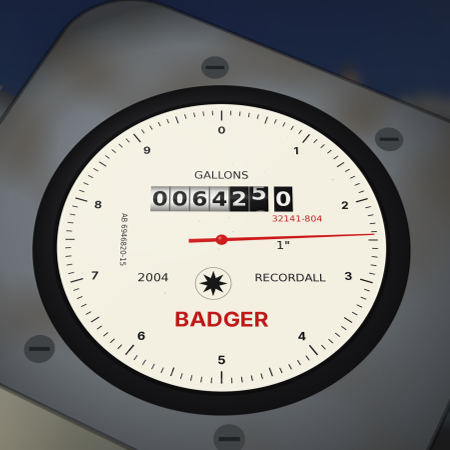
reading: 64252.4 gal
